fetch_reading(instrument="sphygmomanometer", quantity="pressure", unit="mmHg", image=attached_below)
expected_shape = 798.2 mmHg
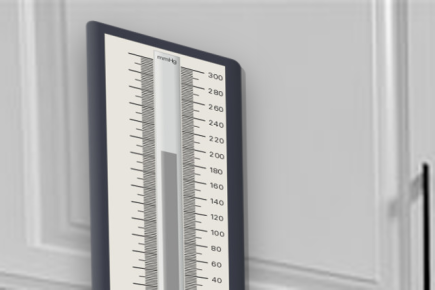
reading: 190 mmHg
